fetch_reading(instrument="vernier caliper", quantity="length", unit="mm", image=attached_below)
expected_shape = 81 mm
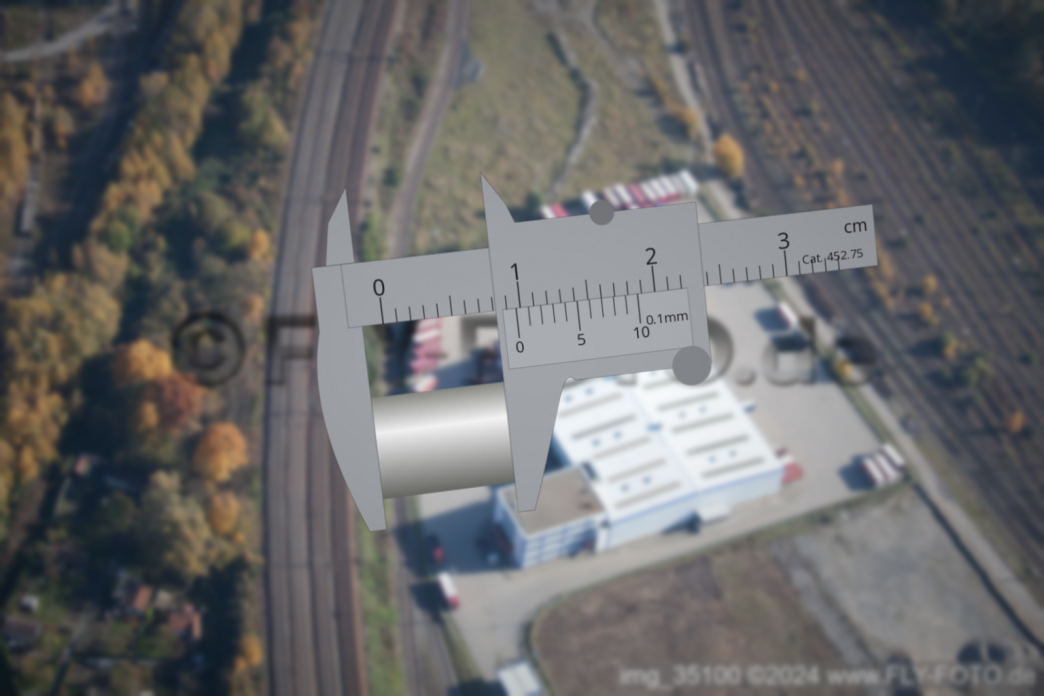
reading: 9.7 mm
